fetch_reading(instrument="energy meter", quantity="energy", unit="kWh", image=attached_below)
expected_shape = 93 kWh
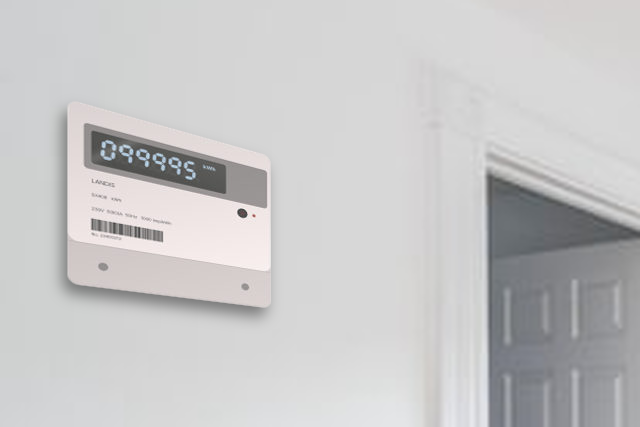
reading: 99995 kWh
